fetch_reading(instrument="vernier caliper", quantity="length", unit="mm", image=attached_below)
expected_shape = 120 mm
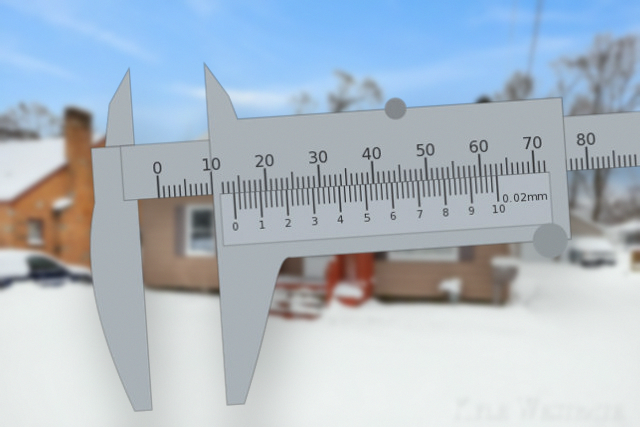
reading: 14.0 mm
